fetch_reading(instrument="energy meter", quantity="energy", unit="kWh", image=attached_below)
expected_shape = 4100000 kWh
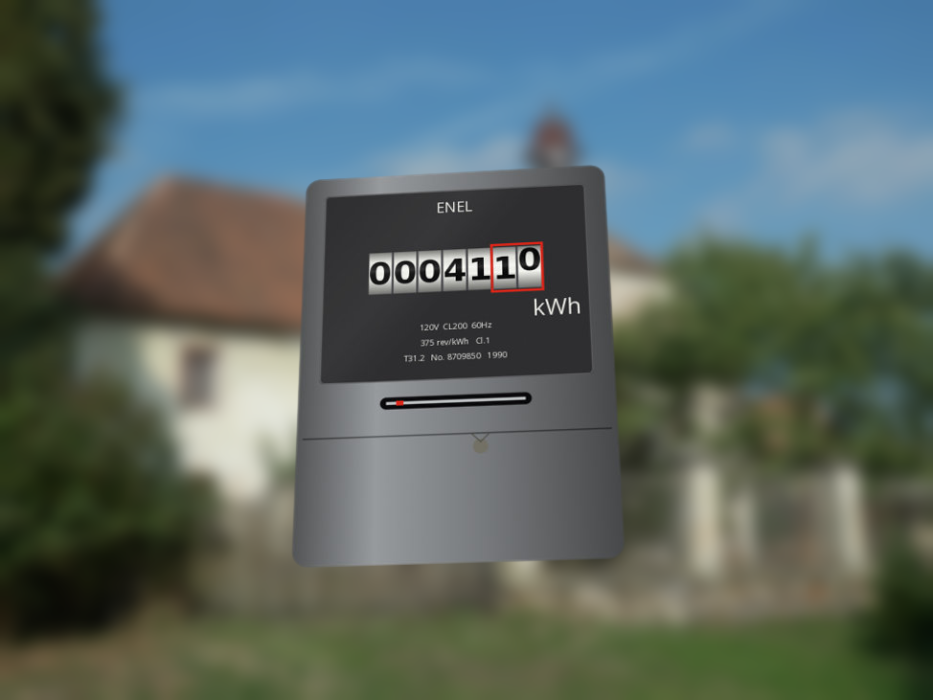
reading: 41.10 kWh
